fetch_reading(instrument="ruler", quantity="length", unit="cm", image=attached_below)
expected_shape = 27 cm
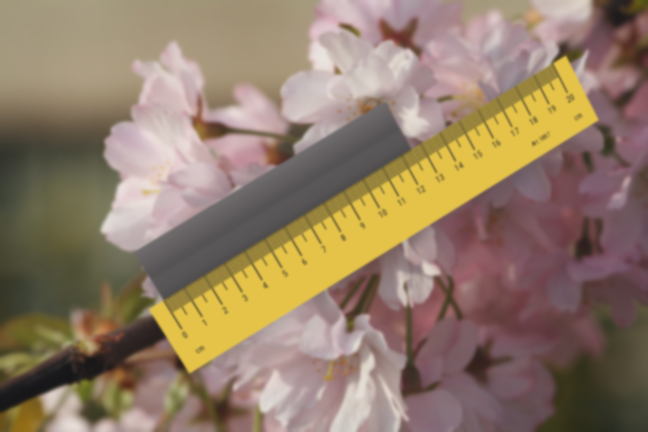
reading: 12.5 cm
